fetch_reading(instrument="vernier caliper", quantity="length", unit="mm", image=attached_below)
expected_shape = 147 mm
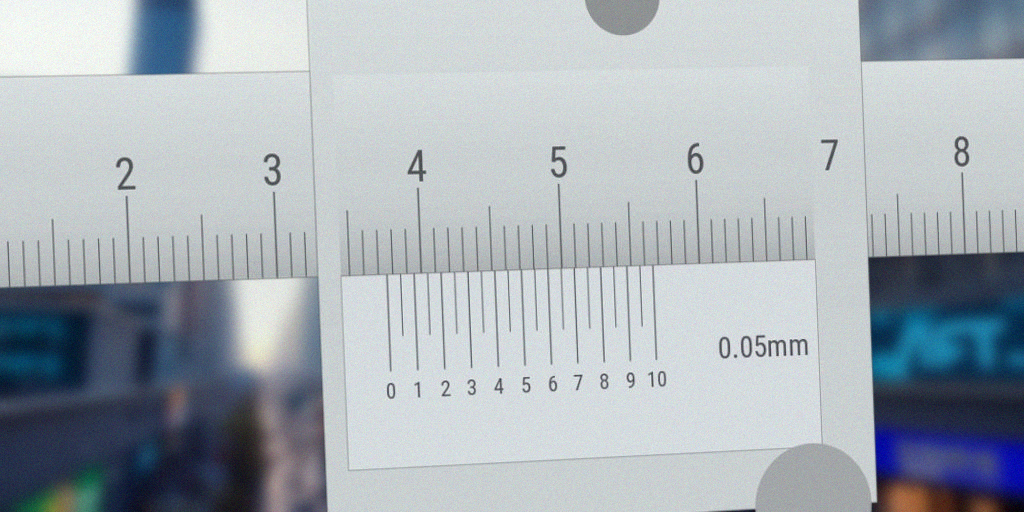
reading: 37.6 mm
